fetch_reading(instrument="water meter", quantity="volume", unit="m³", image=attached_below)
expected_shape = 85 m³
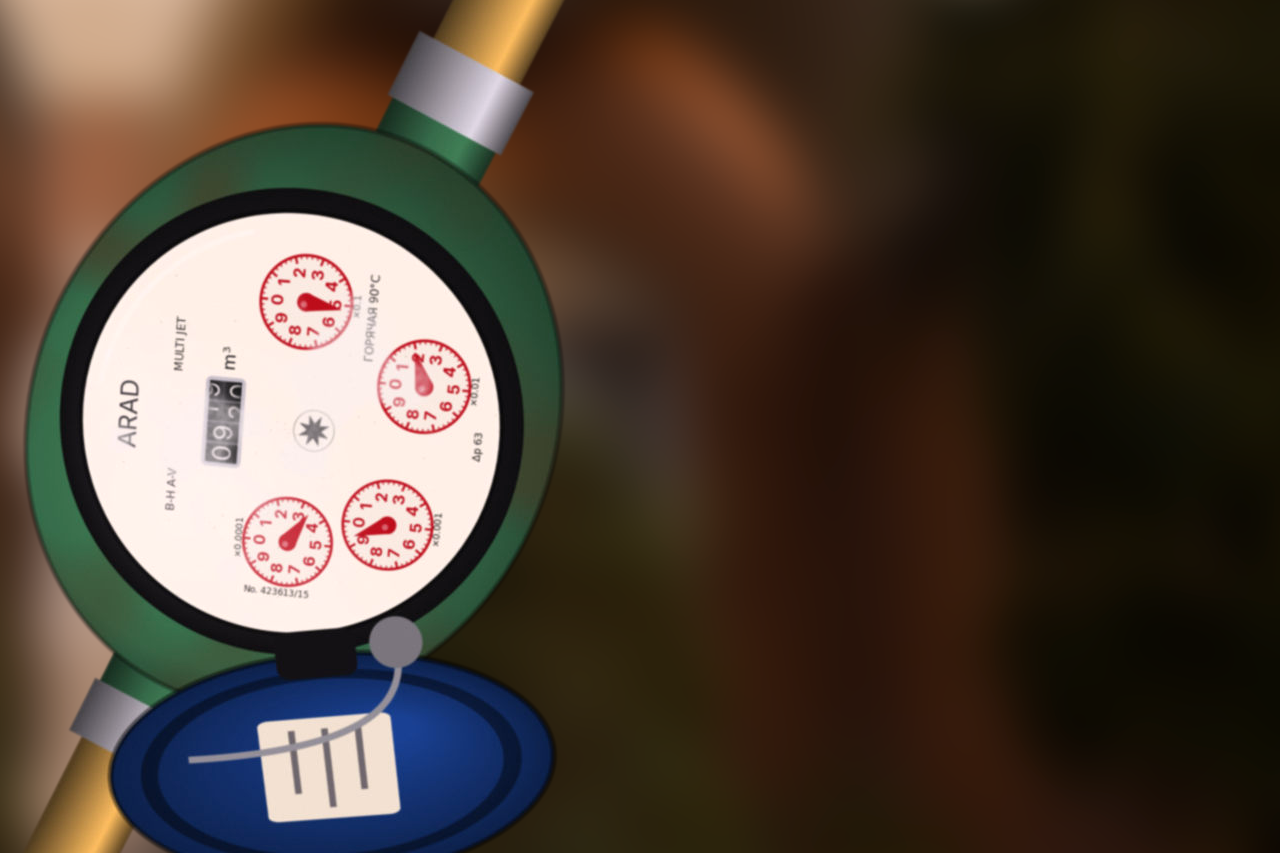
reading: 919.5193 m³
